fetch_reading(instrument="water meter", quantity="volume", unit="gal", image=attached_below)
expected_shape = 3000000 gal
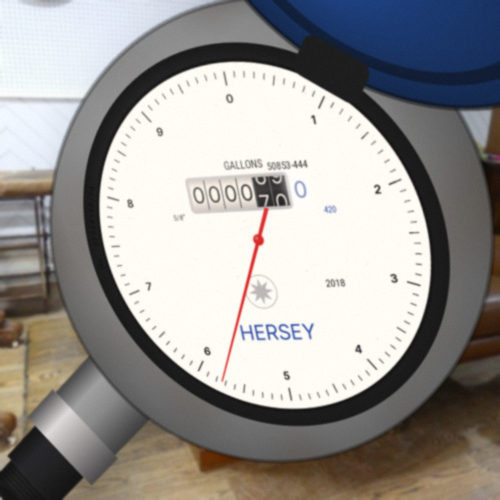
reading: 695.7 gal
